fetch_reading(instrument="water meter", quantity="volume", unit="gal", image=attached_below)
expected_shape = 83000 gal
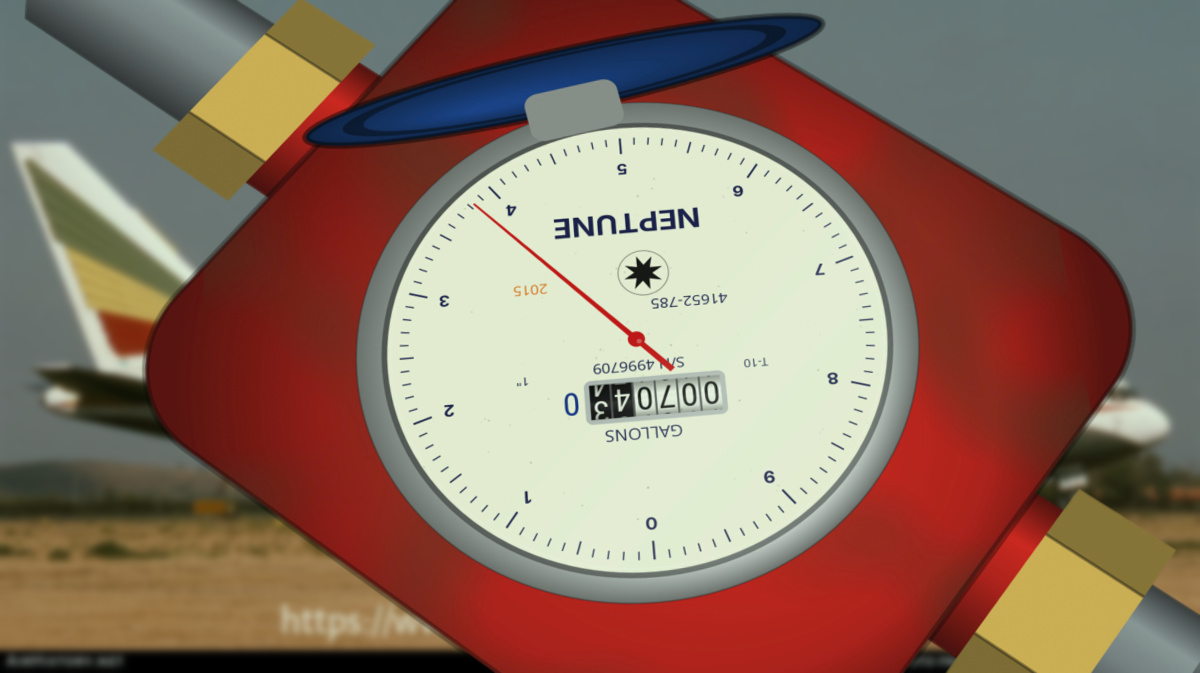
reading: 70433.8 gal
